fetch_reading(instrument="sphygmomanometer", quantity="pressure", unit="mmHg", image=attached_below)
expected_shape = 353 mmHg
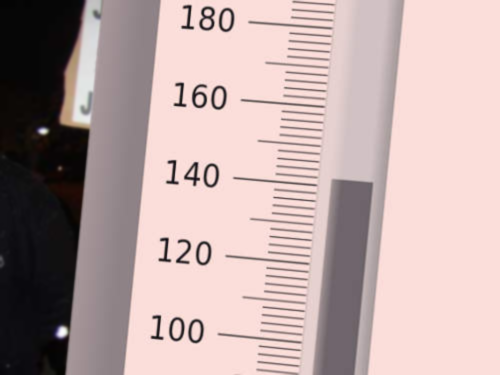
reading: 142 mmHg
